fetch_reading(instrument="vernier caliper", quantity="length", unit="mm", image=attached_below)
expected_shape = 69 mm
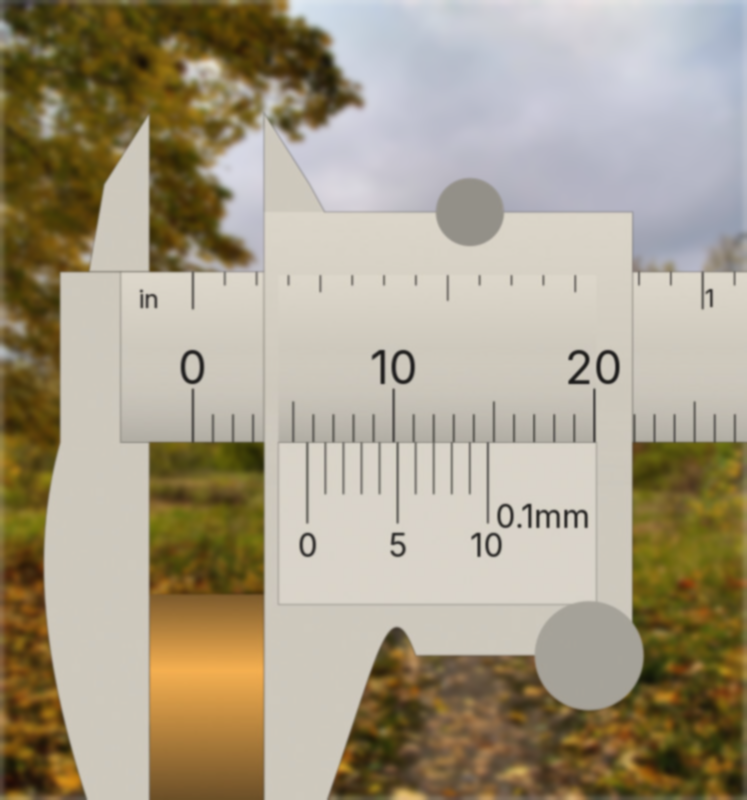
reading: 5.7 mm
